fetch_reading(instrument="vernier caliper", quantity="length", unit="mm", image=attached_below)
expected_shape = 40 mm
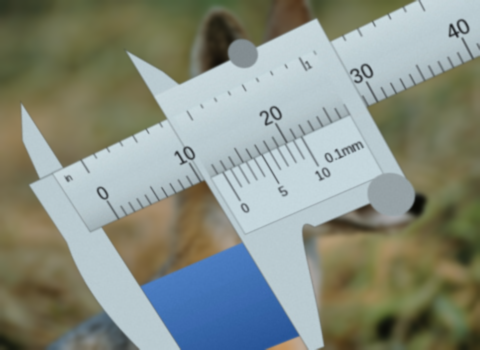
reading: 12.6 mm
